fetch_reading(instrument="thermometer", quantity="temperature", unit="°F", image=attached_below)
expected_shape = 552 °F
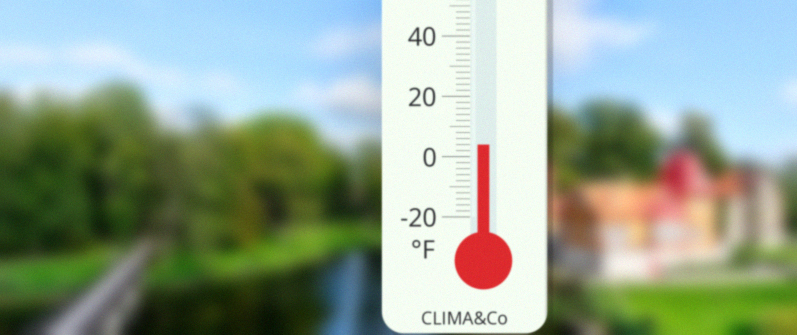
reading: 4 °F
